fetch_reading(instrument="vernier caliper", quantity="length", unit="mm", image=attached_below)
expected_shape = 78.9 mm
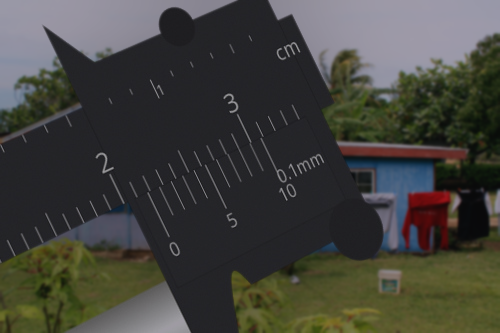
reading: 21.8 mm
